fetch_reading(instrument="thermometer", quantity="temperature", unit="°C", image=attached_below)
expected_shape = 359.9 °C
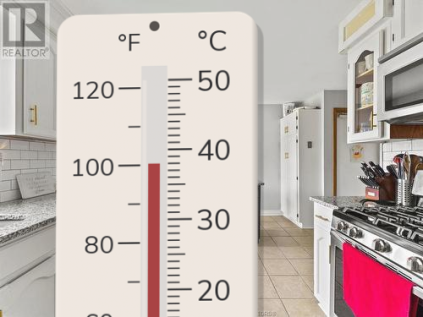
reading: 38 °C
